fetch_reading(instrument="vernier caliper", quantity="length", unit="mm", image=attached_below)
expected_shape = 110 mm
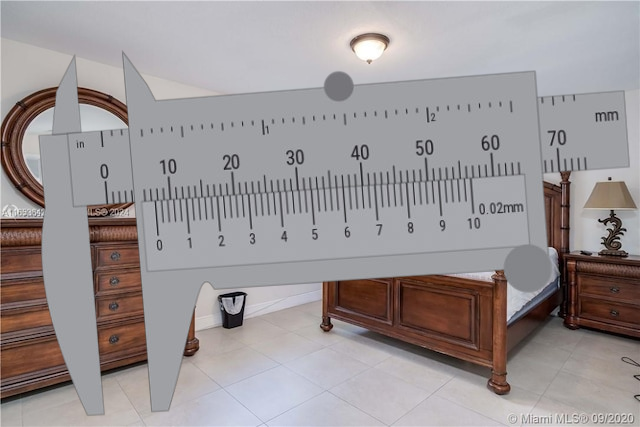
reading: 7.6 mm
